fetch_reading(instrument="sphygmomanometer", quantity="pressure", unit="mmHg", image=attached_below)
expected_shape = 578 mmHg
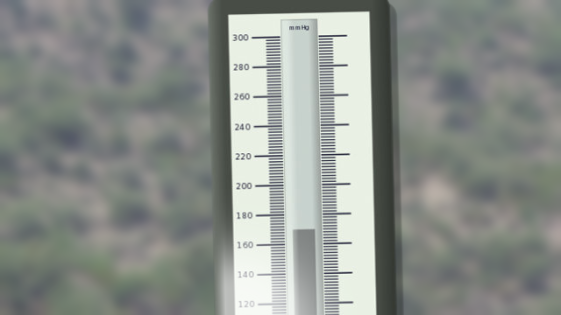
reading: 170 mmHg
